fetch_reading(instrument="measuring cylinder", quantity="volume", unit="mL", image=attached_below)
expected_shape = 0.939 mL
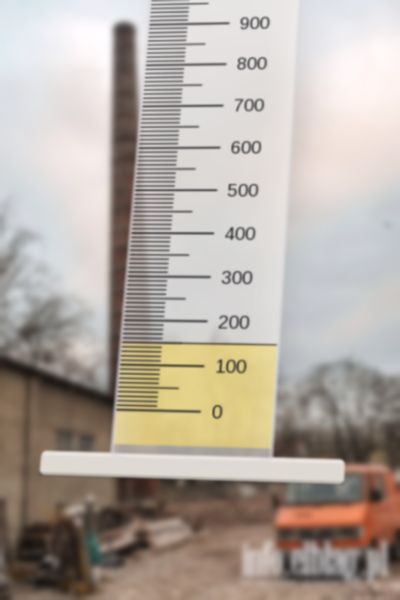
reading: 150 mL
